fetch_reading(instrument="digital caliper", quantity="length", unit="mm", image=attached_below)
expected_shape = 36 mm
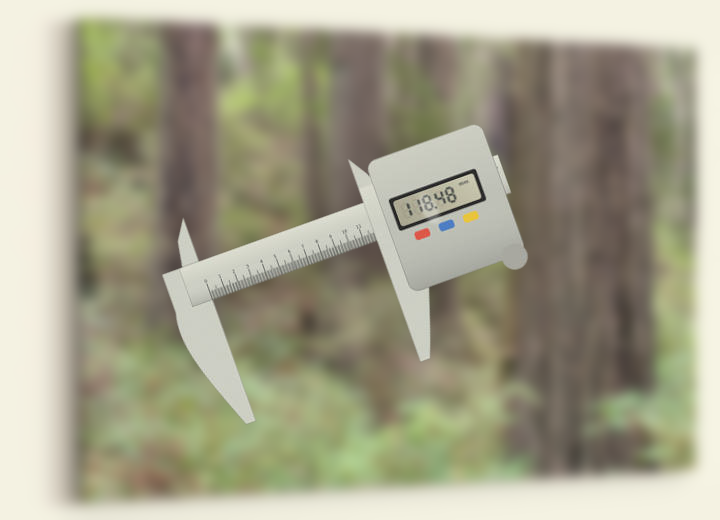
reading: 118.48 mm
